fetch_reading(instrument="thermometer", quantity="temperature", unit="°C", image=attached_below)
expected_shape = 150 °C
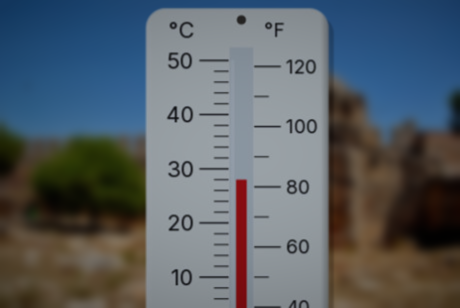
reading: 28 °C
